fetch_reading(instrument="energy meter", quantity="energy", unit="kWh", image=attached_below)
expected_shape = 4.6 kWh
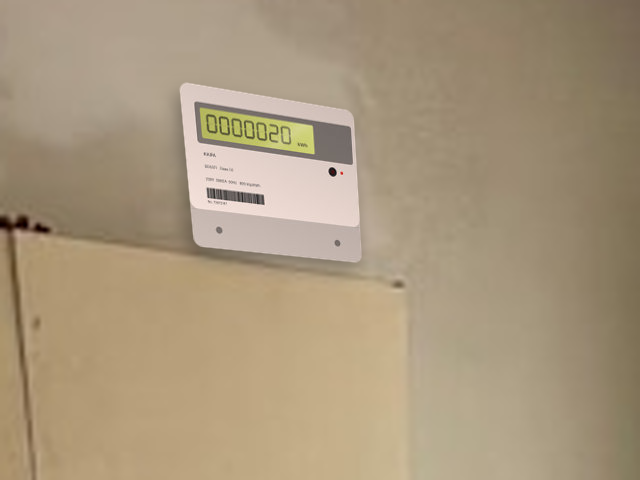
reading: 20 kWh
